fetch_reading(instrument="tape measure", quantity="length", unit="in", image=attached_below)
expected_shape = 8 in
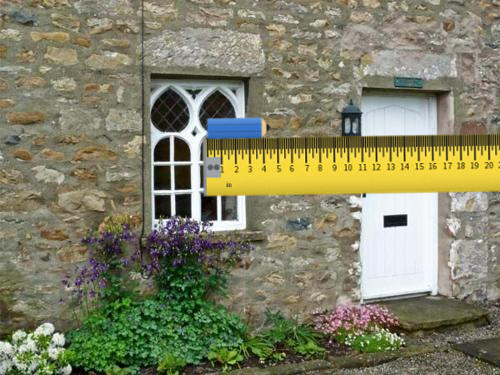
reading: 4.5 in
